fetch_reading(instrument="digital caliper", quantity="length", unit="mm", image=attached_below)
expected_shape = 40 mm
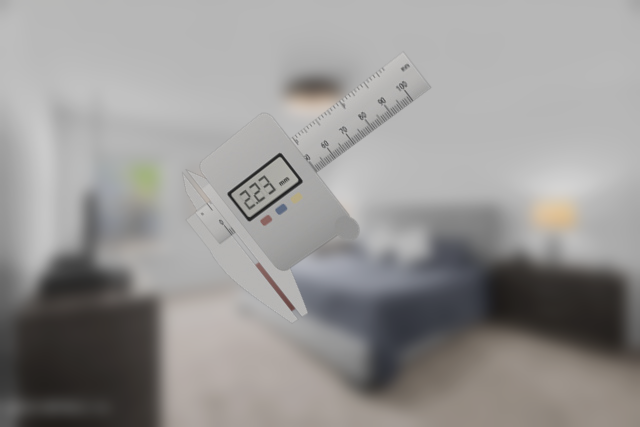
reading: 2.23 mm
